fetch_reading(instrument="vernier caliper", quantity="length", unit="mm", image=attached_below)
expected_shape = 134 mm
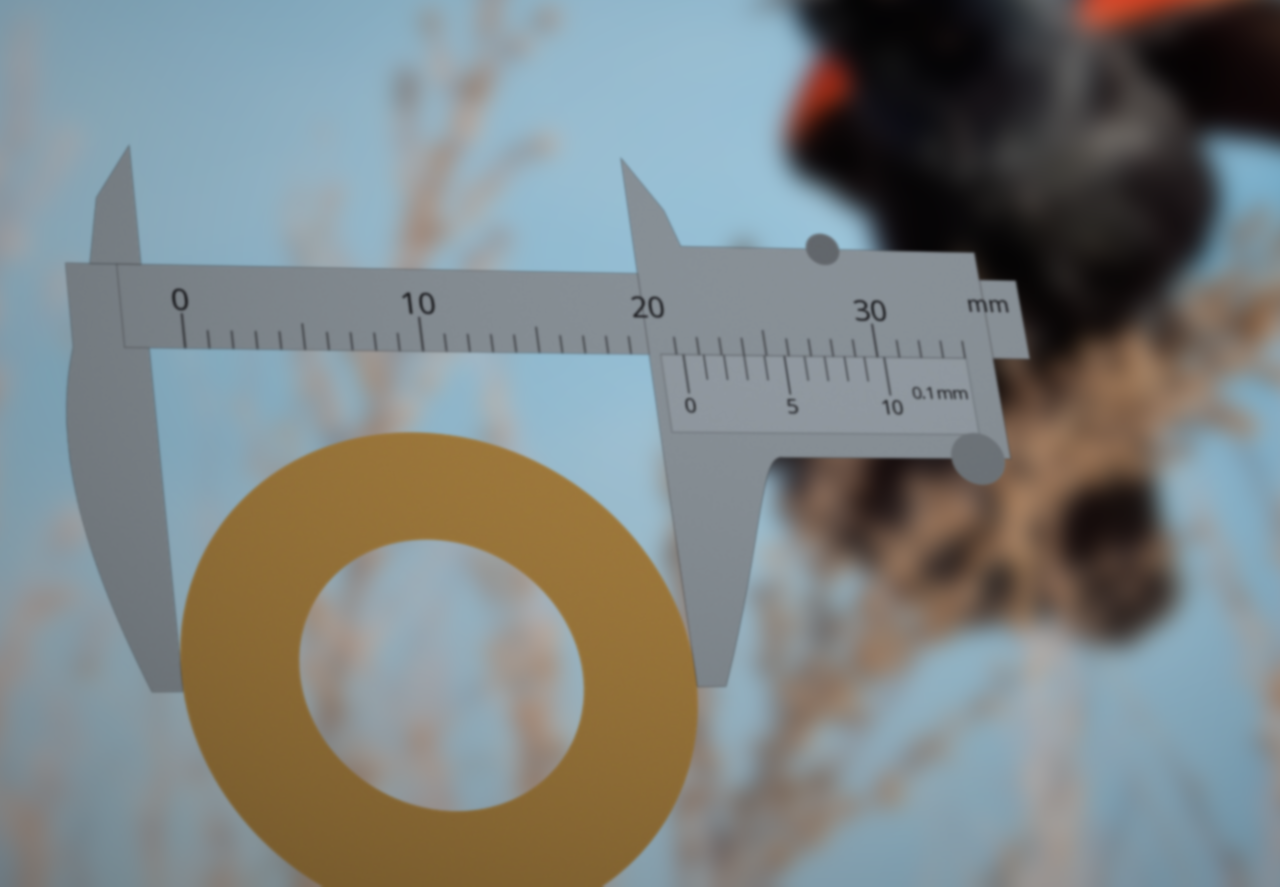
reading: 21.3 mm
